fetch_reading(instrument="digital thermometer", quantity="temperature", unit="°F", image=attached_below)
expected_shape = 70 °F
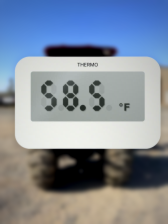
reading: 58.5 °F
